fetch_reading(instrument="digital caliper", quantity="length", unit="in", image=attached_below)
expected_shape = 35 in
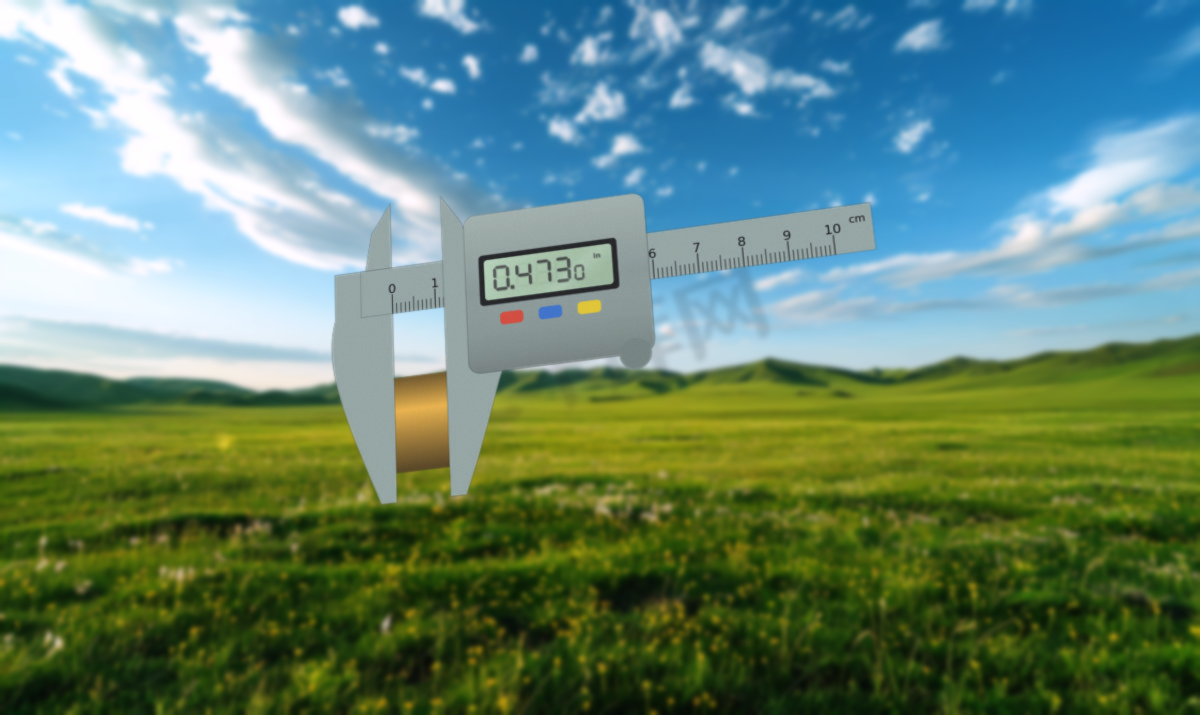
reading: 0.4730 in
